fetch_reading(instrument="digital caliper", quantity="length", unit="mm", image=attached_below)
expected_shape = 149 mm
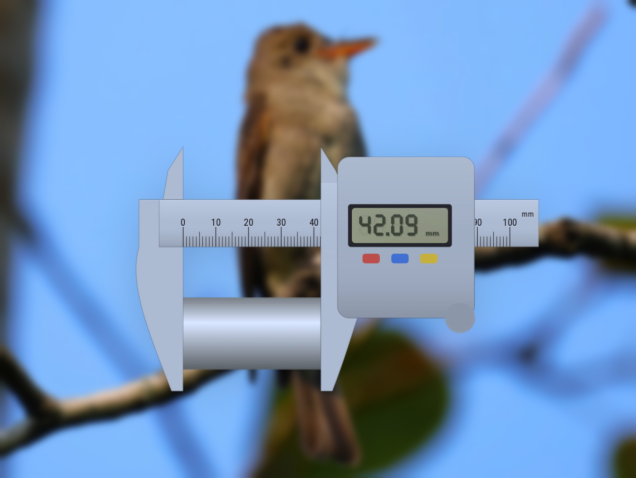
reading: 42.09 mm
